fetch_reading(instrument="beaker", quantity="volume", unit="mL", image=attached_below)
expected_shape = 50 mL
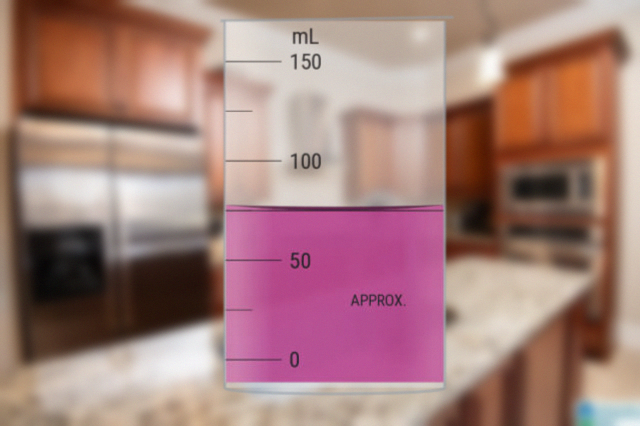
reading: 75 mL
